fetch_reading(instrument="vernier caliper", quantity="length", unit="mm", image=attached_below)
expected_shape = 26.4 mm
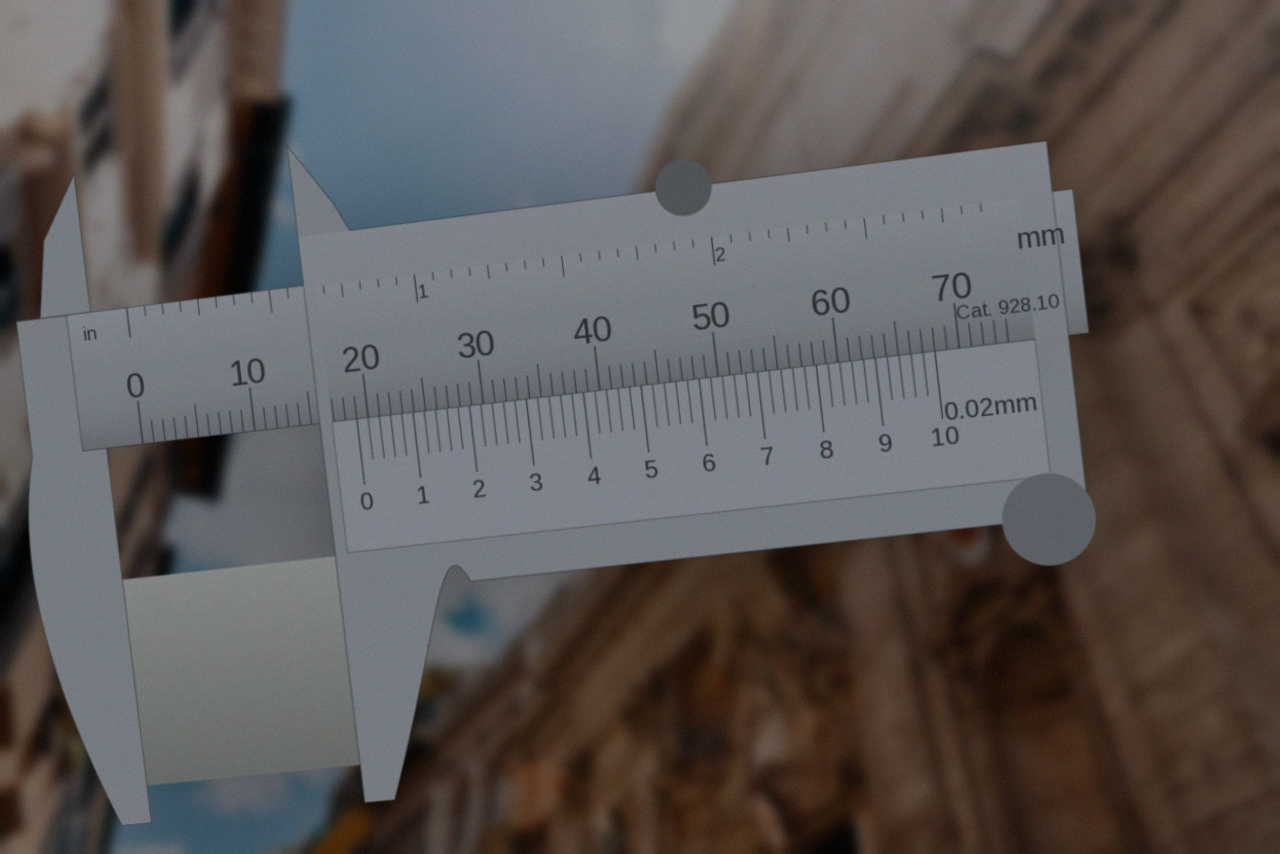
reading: 19.0 mm
